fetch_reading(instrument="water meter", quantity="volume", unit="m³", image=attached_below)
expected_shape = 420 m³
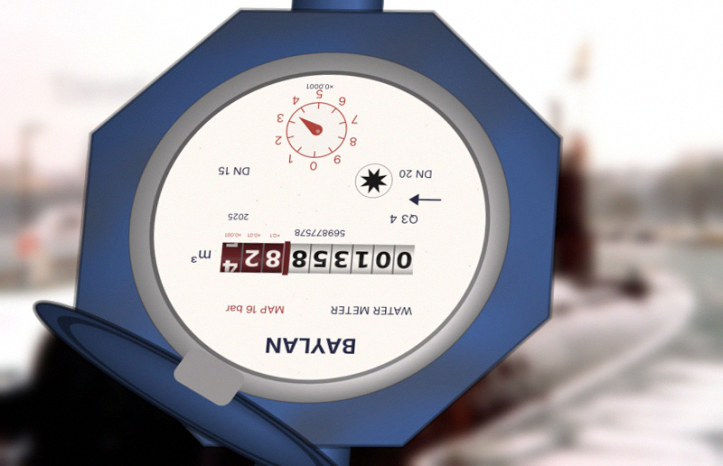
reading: 1358.8243 m³
